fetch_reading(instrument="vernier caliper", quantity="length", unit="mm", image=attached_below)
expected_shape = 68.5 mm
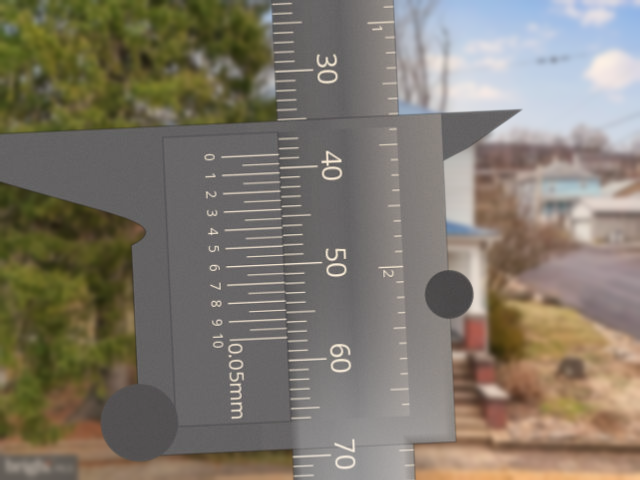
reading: 38.6 mm
